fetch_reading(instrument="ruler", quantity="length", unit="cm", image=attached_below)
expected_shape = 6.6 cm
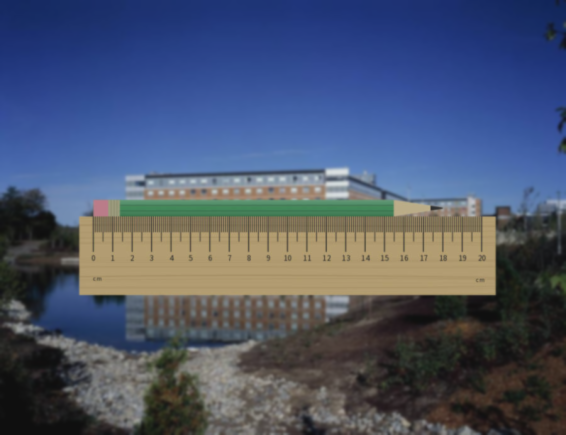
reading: 18 cm
